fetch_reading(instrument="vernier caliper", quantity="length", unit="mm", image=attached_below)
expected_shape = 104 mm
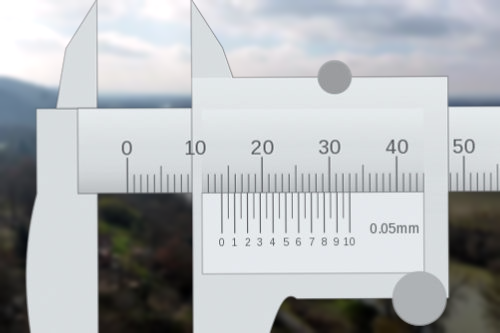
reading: 14.0 mm
